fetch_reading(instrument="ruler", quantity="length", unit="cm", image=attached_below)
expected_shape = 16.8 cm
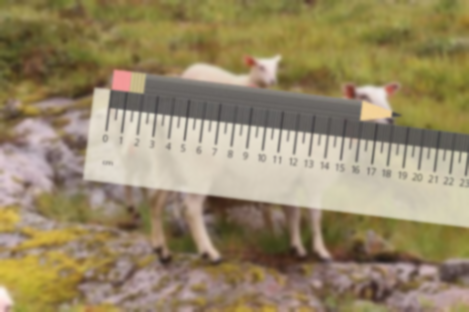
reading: 18.5 cm
